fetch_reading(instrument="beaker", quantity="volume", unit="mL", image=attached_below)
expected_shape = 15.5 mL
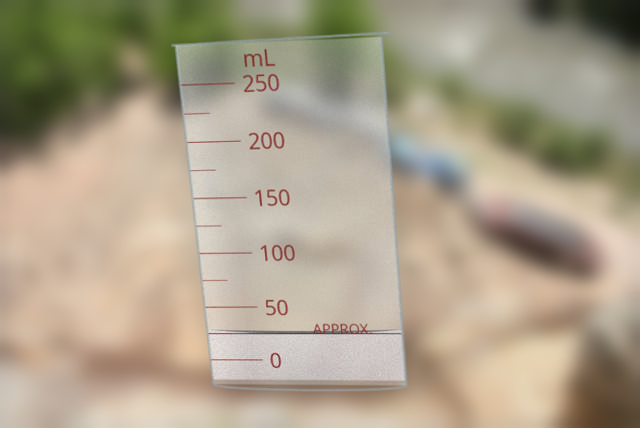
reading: 25 mL
